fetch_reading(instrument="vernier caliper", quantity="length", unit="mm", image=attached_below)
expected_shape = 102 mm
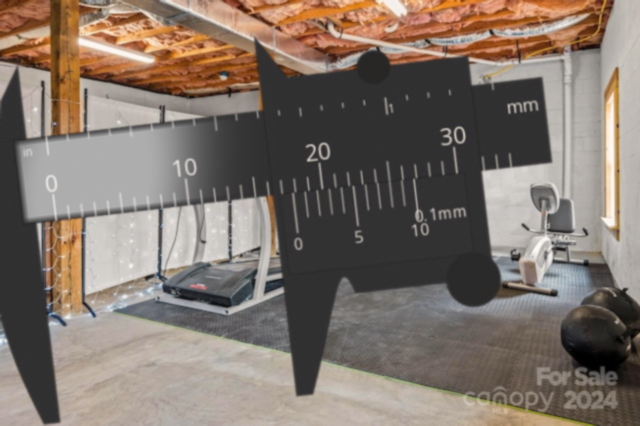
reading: 17.8 mm
